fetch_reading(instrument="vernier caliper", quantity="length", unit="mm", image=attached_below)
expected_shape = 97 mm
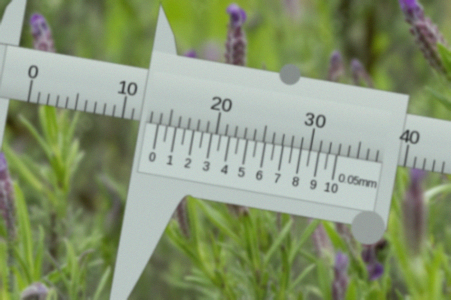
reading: 13.8 mm
